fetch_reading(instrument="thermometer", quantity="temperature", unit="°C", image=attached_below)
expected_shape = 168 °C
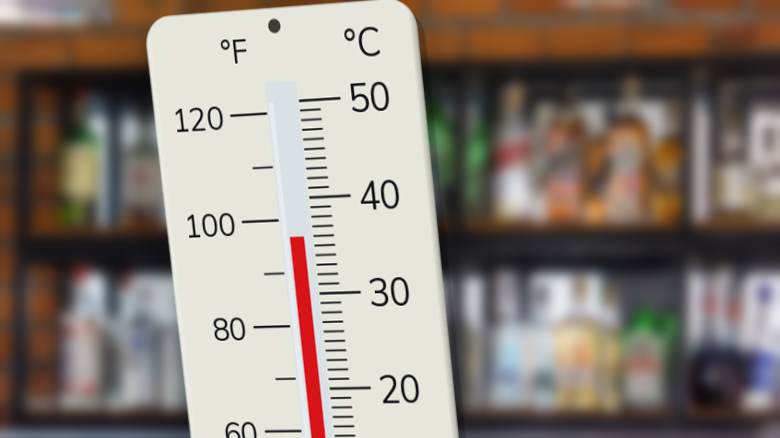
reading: 36 °C
